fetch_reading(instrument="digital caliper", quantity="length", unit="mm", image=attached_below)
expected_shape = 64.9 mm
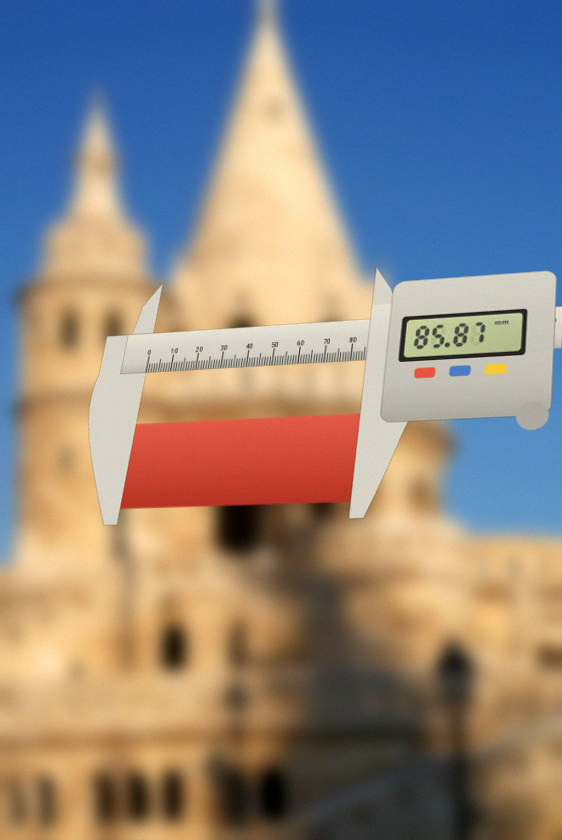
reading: 85.87 mm
